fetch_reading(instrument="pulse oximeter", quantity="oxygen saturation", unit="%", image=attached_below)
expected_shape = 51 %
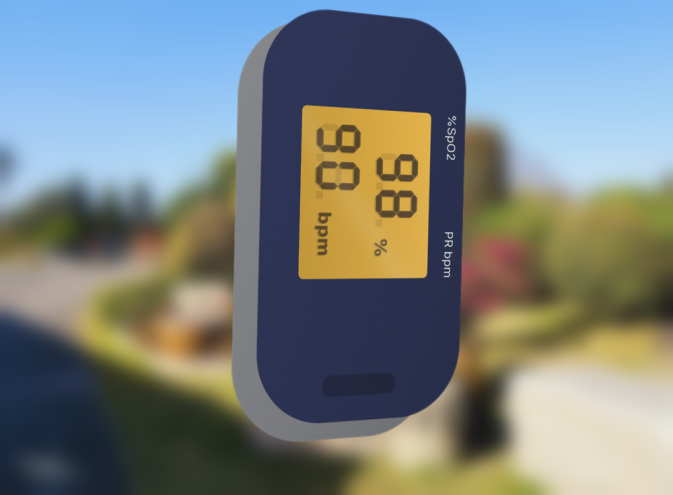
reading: 98 %
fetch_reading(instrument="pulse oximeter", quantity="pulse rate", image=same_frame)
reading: 90 bpm
